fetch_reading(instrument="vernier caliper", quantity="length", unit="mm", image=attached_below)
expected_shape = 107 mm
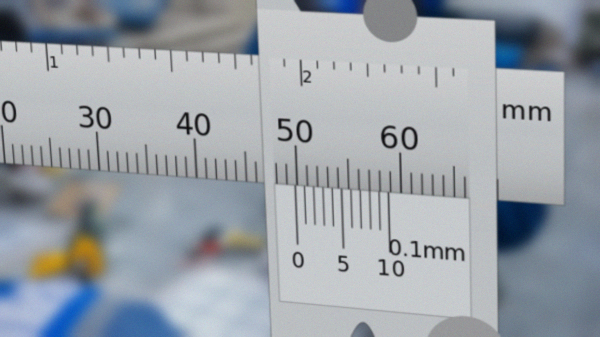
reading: 49.8 mm
